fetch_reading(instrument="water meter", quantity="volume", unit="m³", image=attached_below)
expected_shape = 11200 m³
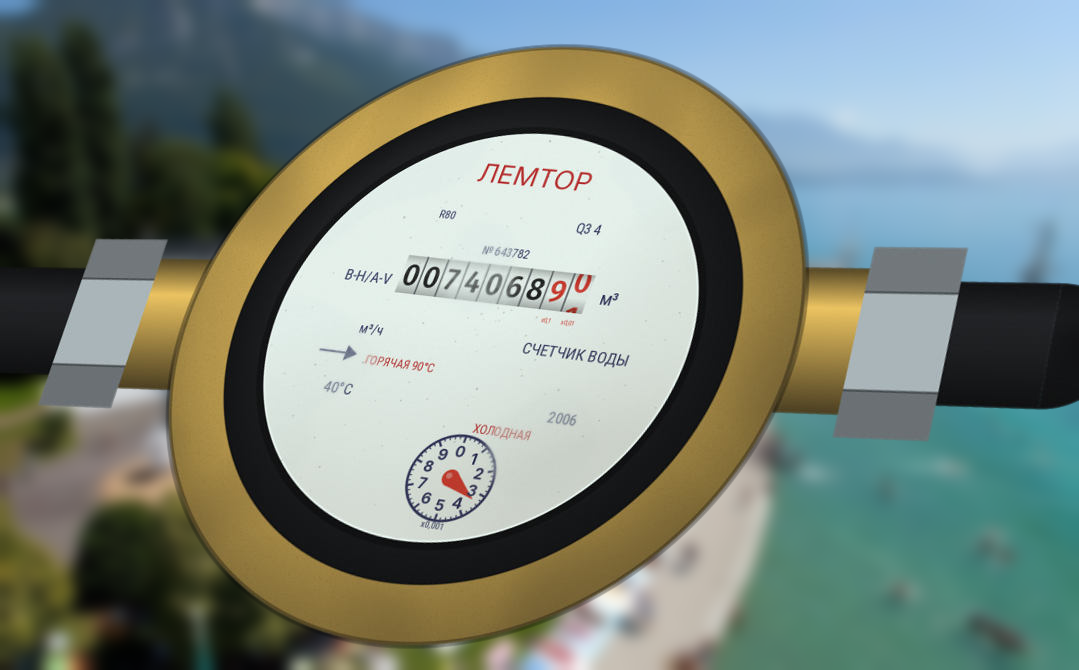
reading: 74068.903 m³
